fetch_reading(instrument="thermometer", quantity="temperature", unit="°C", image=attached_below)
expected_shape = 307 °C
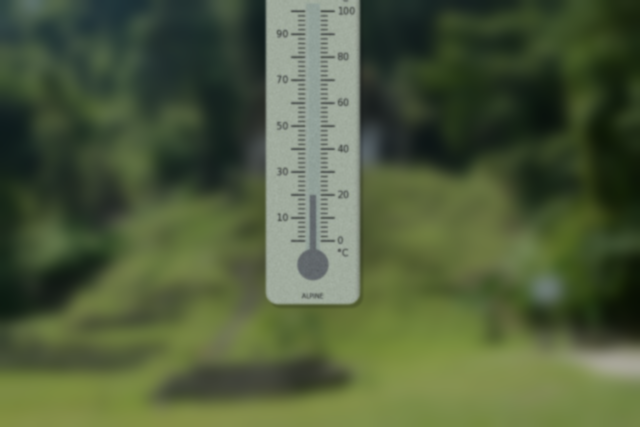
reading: 20 °C
